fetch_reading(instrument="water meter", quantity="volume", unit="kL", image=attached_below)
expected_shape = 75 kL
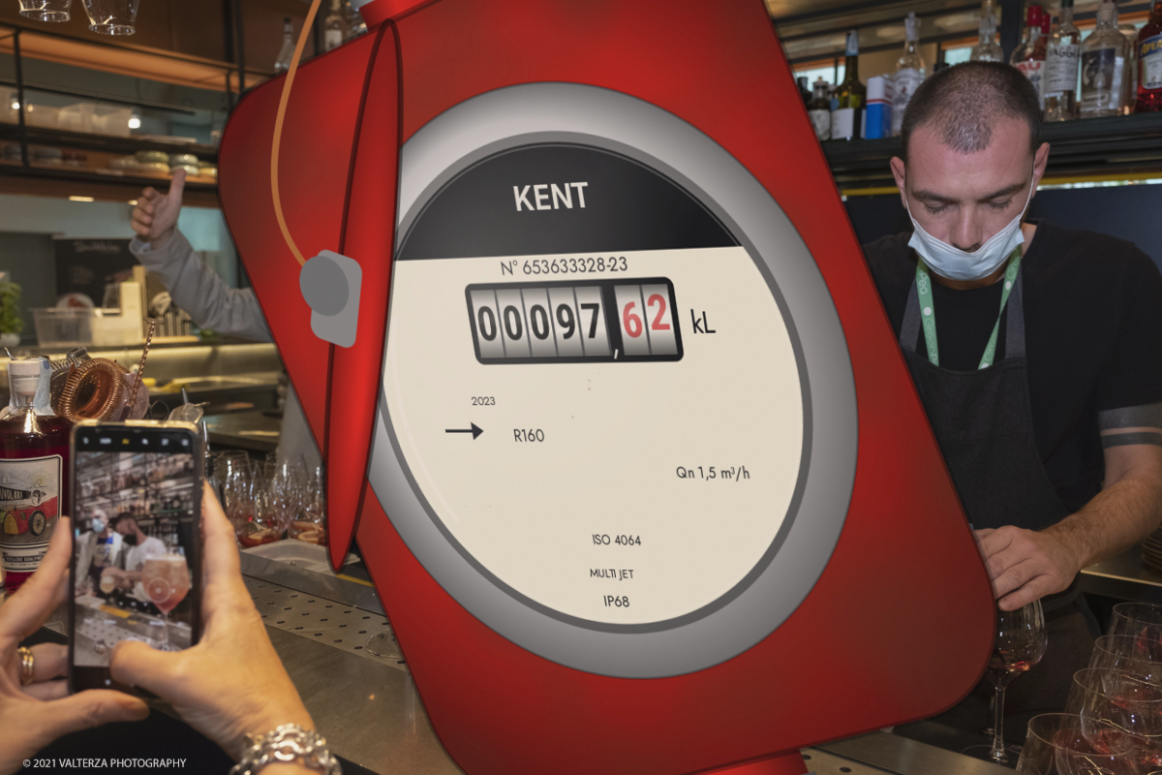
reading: 97.62 kL
